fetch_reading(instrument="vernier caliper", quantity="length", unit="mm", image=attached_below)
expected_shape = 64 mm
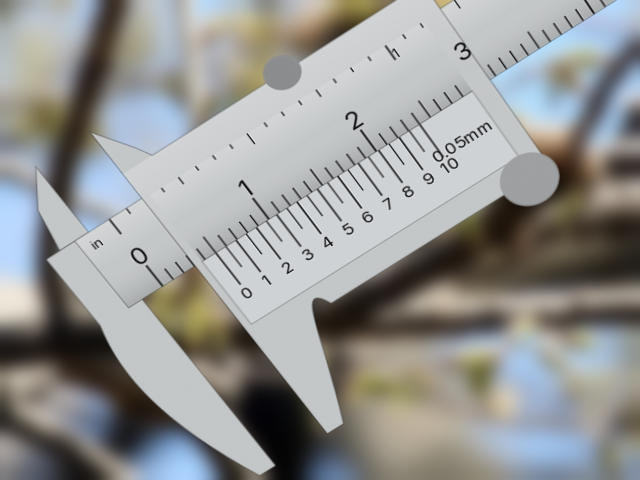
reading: 5.0 mm
